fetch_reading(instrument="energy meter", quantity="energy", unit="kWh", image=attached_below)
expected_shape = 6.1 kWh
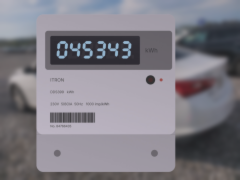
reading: 45343 kWh
